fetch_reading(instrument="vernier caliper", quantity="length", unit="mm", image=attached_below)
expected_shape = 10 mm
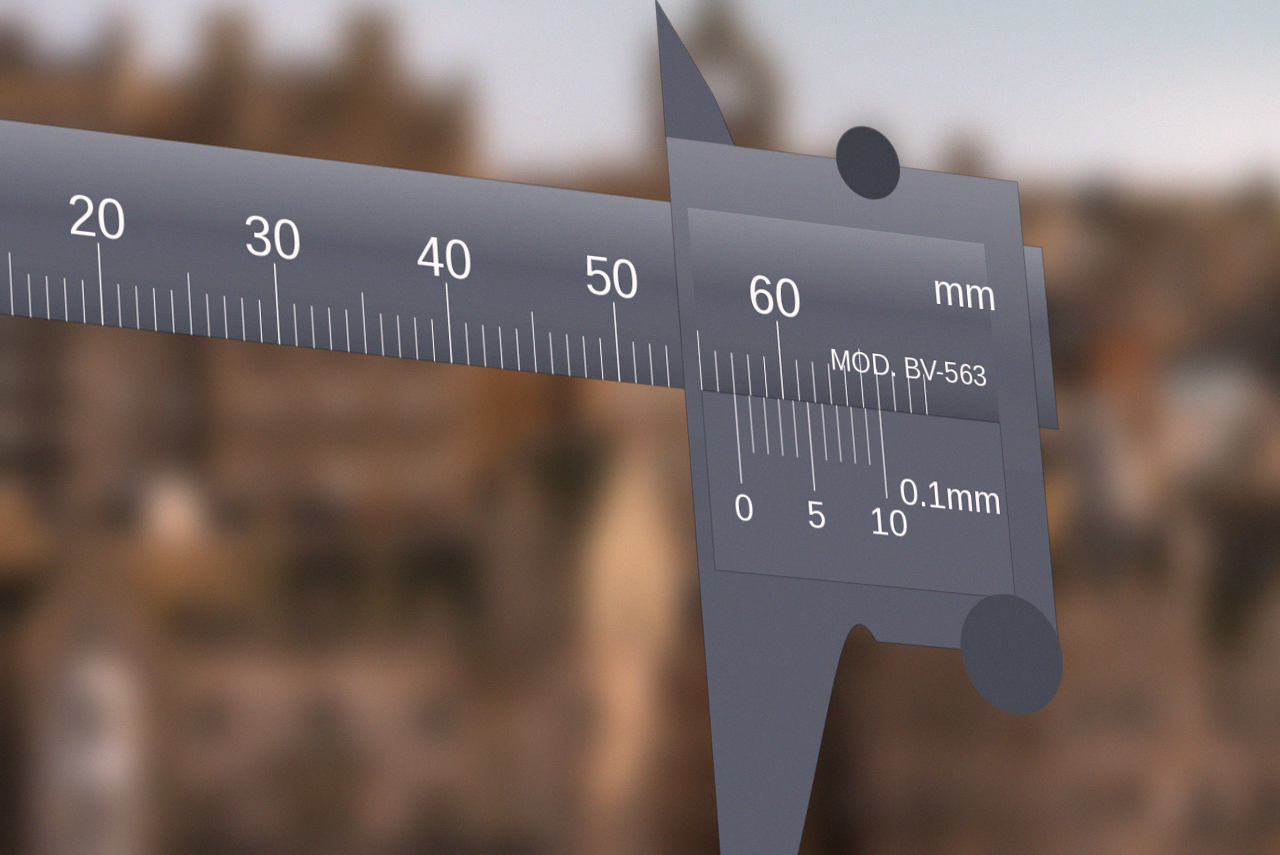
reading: 57.0 mm
